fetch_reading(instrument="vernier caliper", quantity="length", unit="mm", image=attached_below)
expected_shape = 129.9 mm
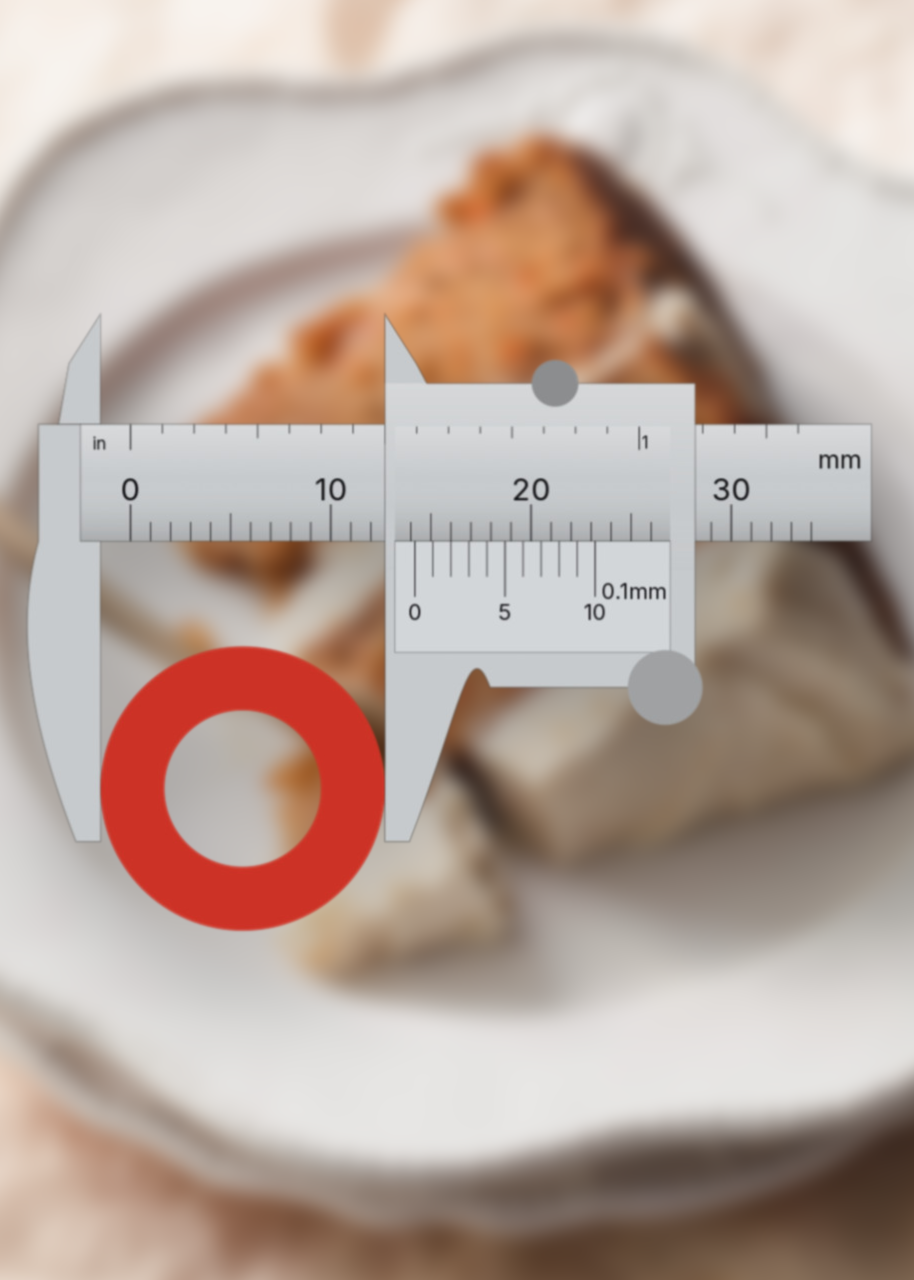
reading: 14.2 mm
